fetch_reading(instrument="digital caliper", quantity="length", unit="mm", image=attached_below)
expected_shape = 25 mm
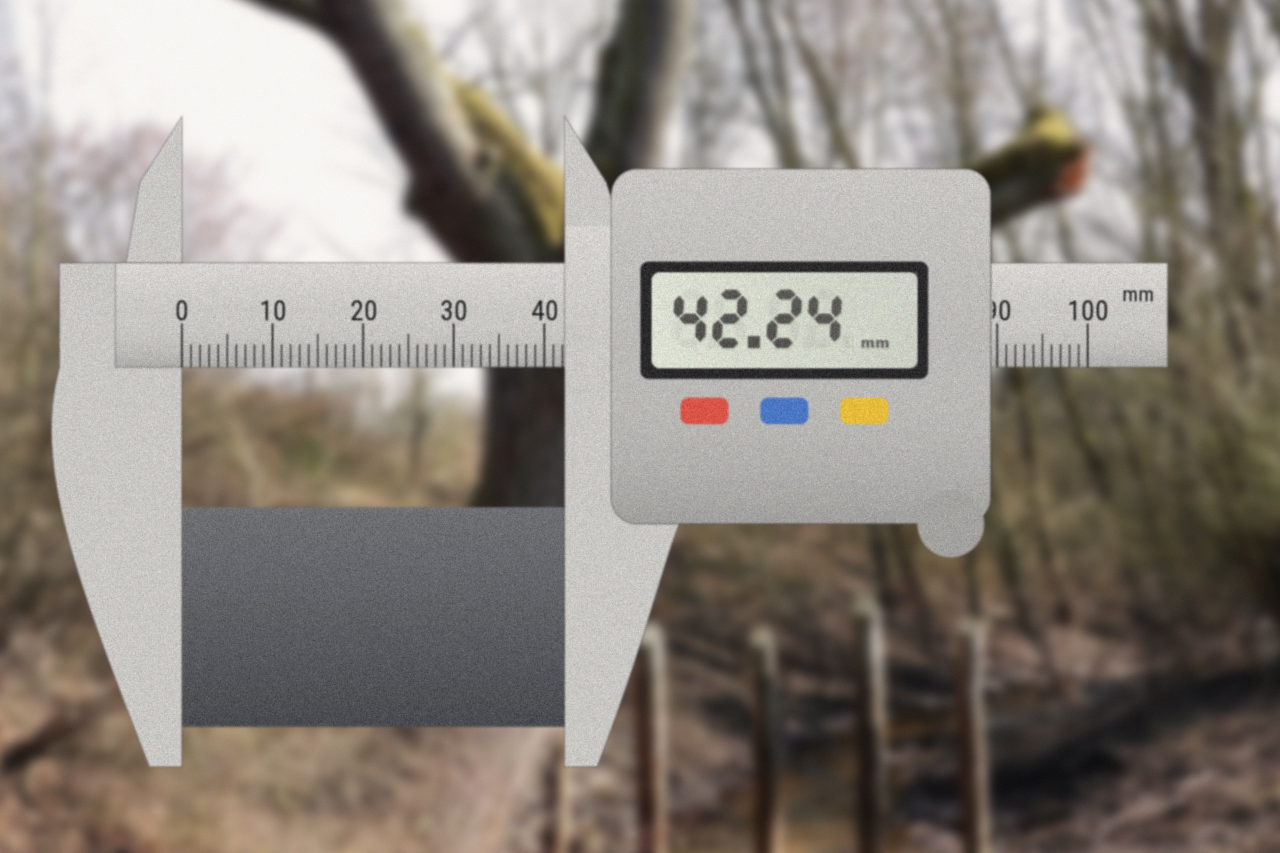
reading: 42.24 mm
